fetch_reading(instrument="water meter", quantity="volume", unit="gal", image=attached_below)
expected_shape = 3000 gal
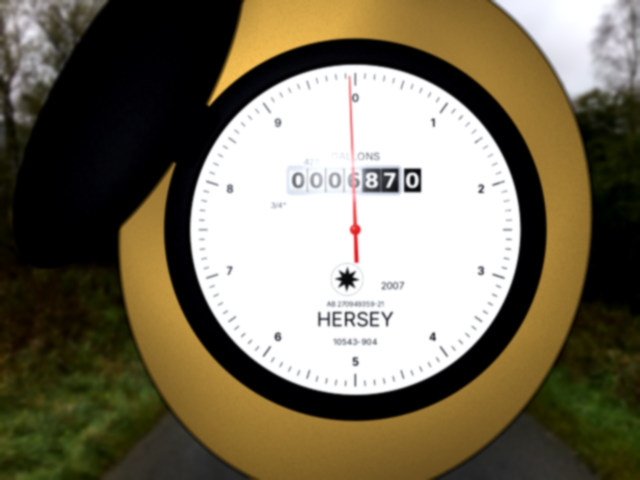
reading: 6869.9 gal
